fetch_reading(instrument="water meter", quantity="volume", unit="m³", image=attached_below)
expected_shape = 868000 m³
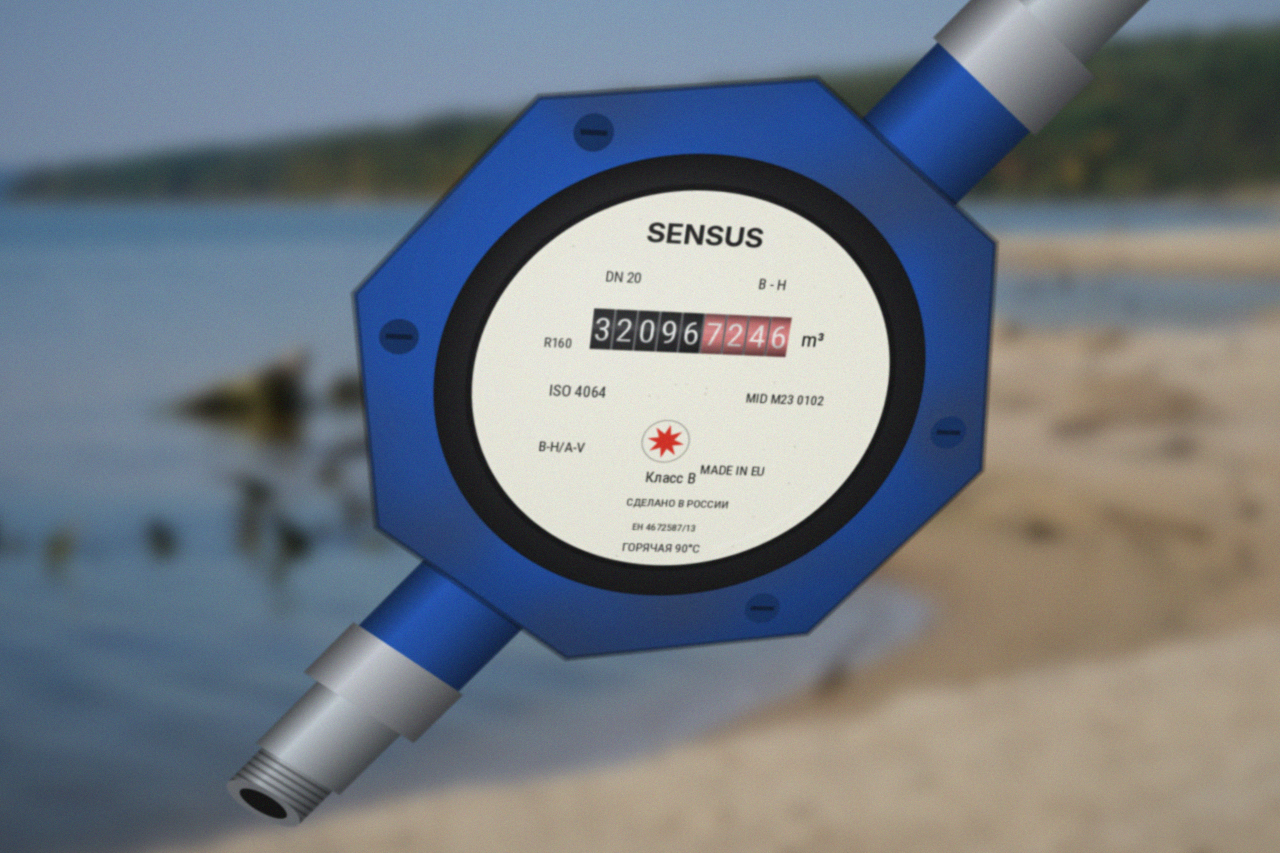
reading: 32096.7246 m³
